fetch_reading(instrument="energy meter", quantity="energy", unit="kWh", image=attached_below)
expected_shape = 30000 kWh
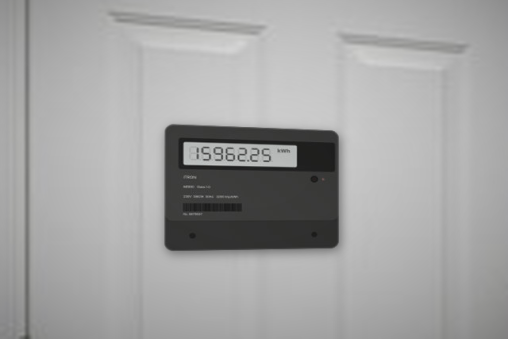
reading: 15962.25 kWh
